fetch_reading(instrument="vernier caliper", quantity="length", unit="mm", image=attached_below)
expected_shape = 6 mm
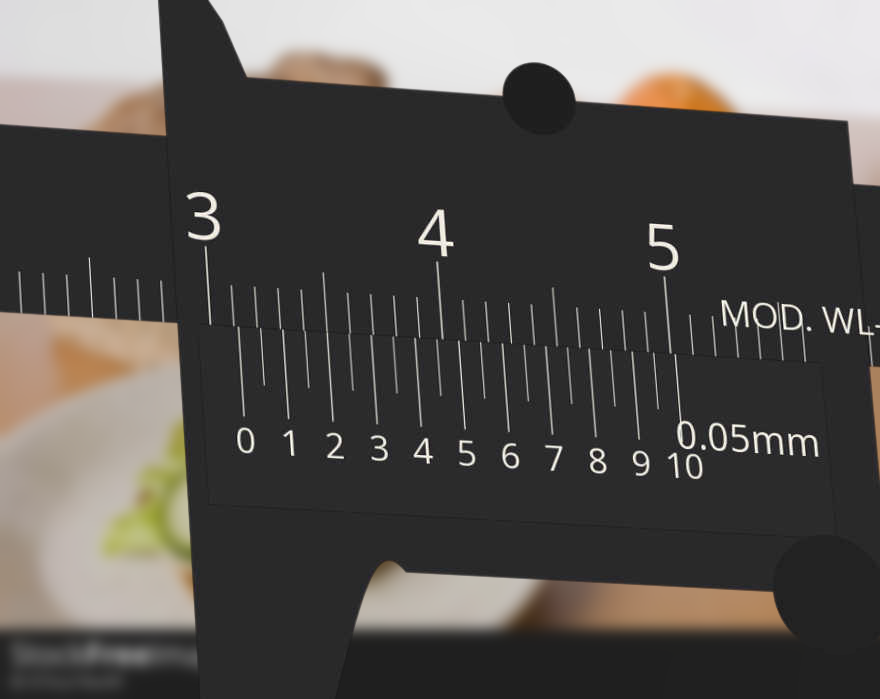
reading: 31.2 mm
